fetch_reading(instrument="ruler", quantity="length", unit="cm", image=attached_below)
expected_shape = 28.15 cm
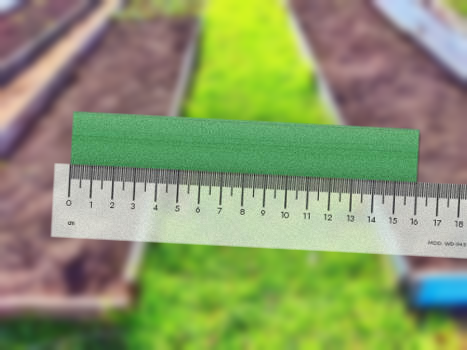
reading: 16 cm
